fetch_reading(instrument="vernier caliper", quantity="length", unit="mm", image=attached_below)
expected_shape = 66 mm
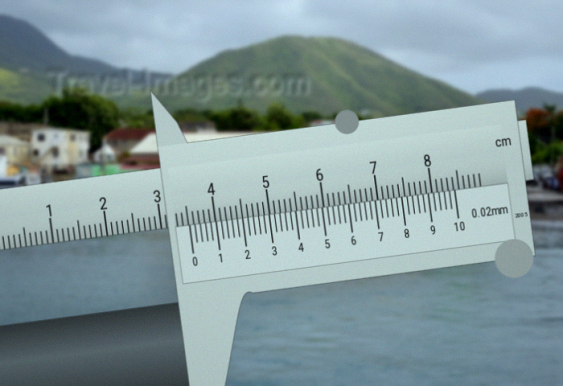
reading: 35.2 mm
